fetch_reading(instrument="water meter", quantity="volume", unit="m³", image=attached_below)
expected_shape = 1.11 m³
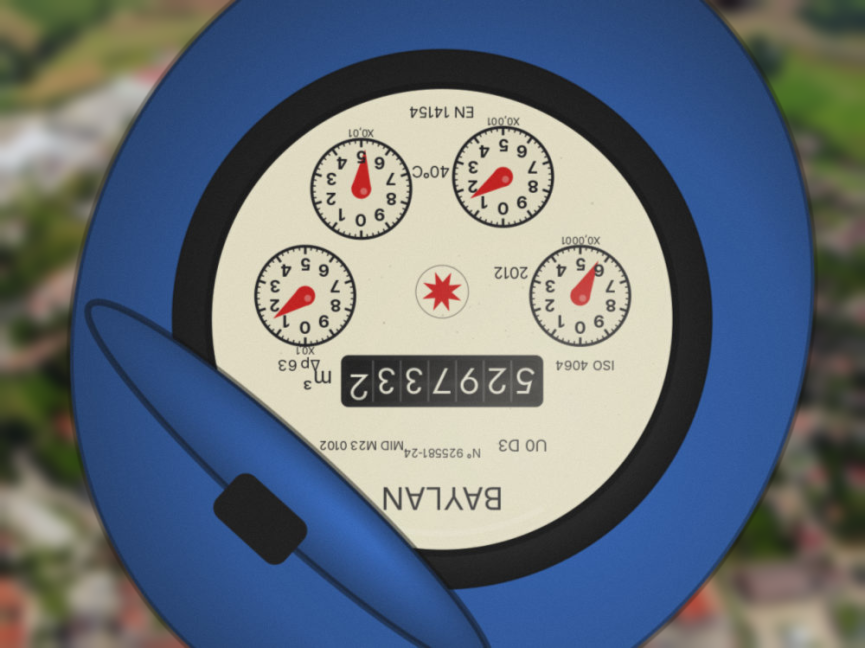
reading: 5297332.1515 m³
